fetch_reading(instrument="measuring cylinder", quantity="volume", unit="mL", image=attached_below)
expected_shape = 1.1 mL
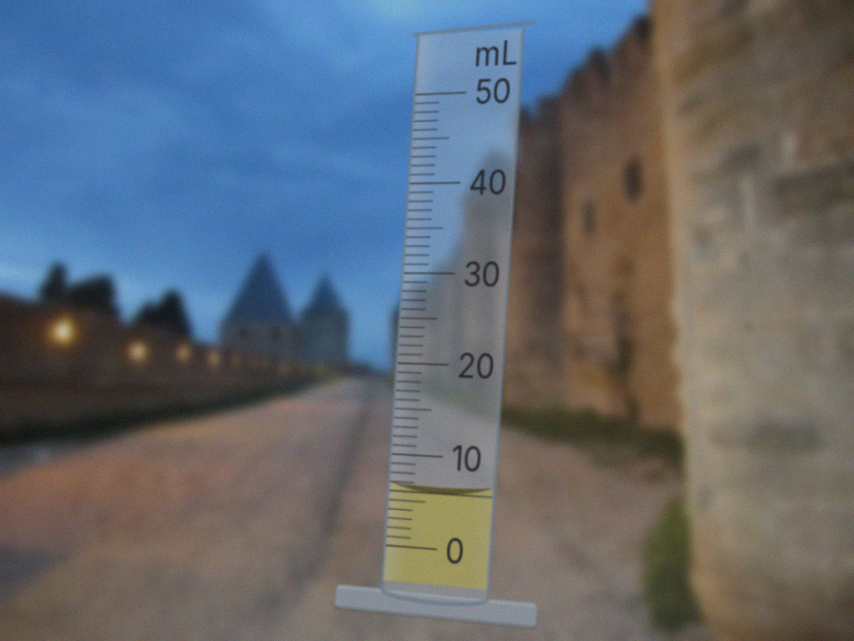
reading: 6 mL
